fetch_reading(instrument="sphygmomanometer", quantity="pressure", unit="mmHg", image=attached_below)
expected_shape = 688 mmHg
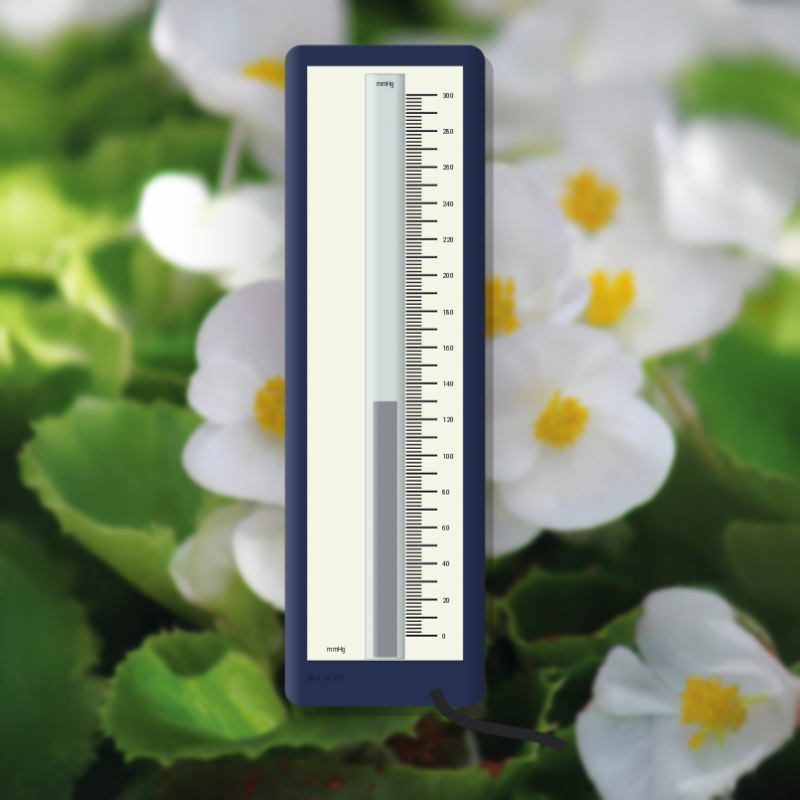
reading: 130 mmHg
